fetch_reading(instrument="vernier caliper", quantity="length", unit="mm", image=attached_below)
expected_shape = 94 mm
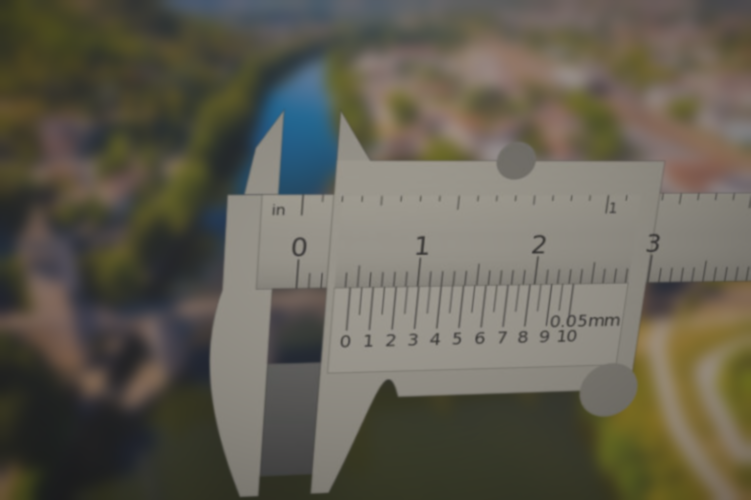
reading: 4.4 mm
